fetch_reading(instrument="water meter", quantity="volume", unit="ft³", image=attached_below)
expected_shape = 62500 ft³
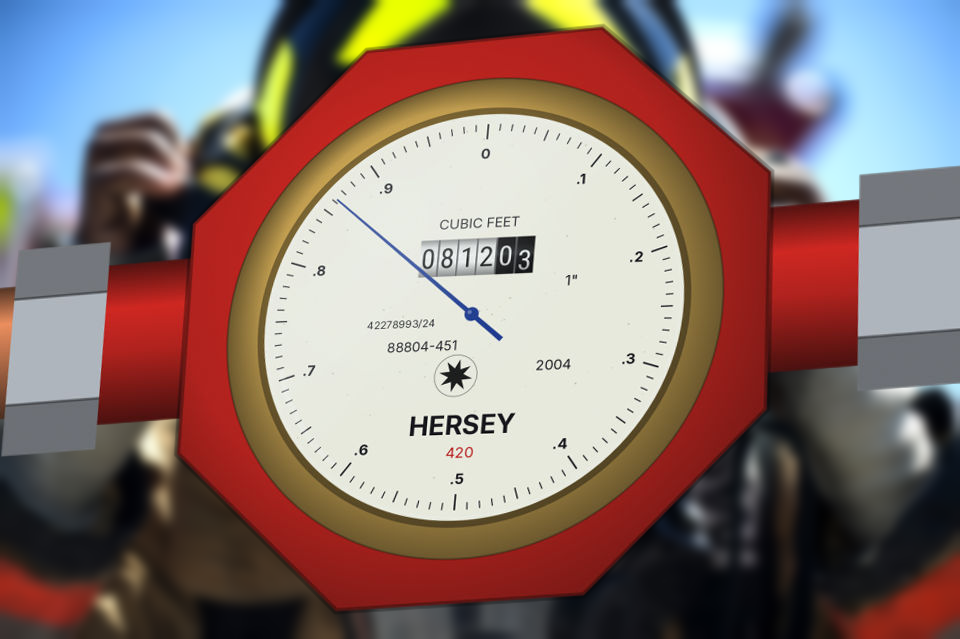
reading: 81202.86 ft³
